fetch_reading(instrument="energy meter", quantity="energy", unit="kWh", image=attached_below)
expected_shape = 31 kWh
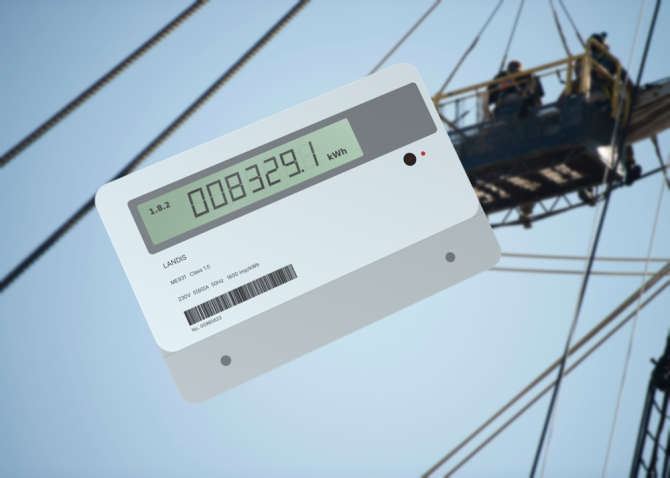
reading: 8329.1 kWh
